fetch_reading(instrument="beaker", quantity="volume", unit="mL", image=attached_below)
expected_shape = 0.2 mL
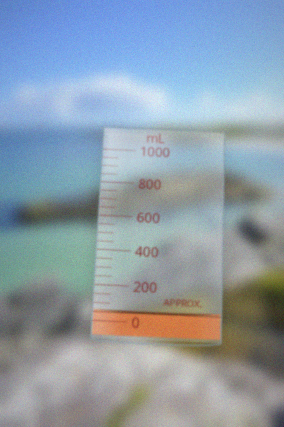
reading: 50 mL
